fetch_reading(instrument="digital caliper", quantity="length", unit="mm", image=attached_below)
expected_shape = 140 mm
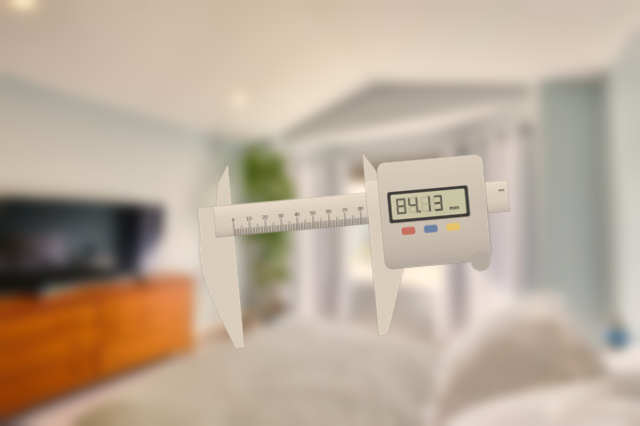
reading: 84.13 mm
